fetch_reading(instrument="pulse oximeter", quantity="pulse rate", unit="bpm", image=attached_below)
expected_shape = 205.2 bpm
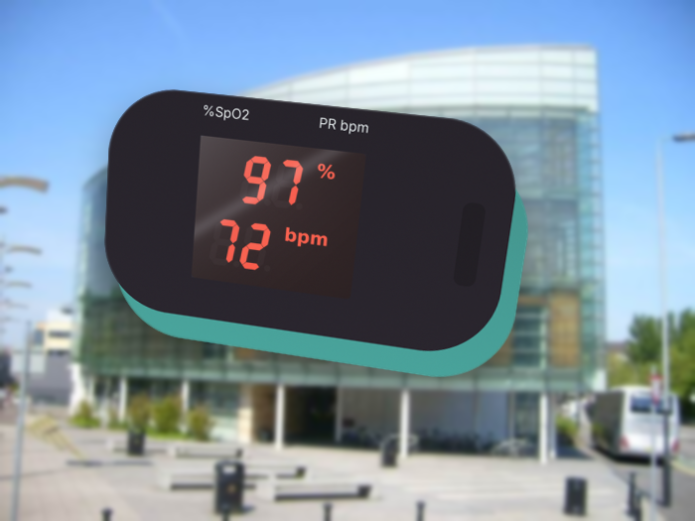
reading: 72 bpm
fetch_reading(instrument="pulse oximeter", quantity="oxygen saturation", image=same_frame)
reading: 97 %
